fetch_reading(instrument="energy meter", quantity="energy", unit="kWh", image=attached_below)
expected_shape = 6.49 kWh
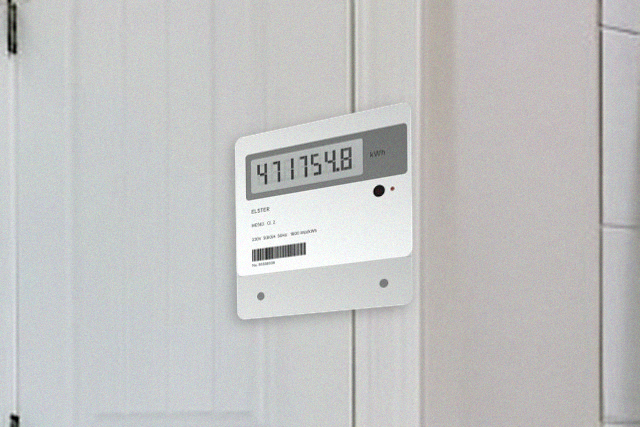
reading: 471754.8 kWh
